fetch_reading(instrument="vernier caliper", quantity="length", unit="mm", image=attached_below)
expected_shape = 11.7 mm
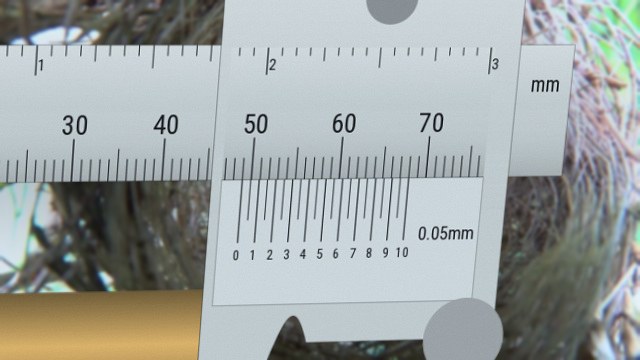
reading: 49.0 mm
